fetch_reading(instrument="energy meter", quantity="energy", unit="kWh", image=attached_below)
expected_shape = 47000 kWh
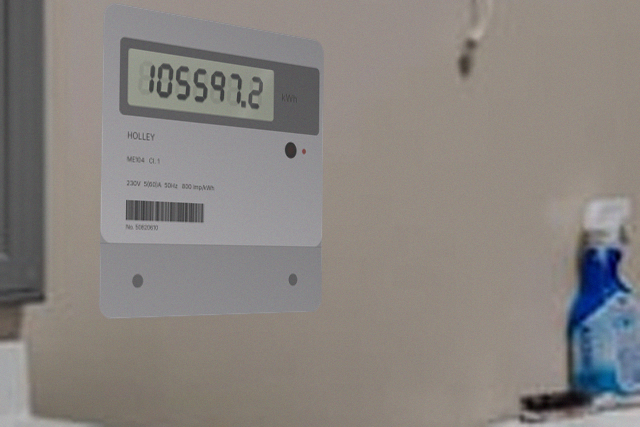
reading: 105597.2 kWh
